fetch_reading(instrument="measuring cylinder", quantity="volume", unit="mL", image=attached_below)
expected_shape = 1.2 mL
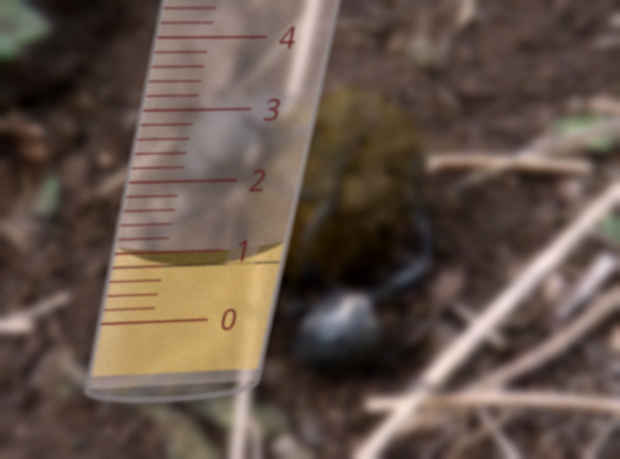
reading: 0.8 mL
